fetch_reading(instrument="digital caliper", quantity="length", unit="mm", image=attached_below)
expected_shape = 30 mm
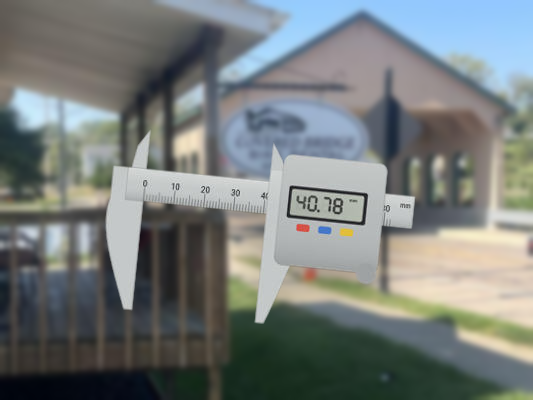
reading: 40.78 mm
